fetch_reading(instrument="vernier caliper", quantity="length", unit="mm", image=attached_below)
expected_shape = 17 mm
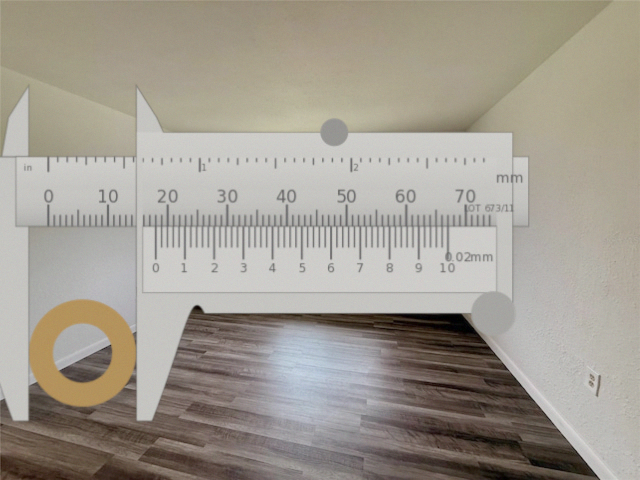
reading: 18.0 mm
